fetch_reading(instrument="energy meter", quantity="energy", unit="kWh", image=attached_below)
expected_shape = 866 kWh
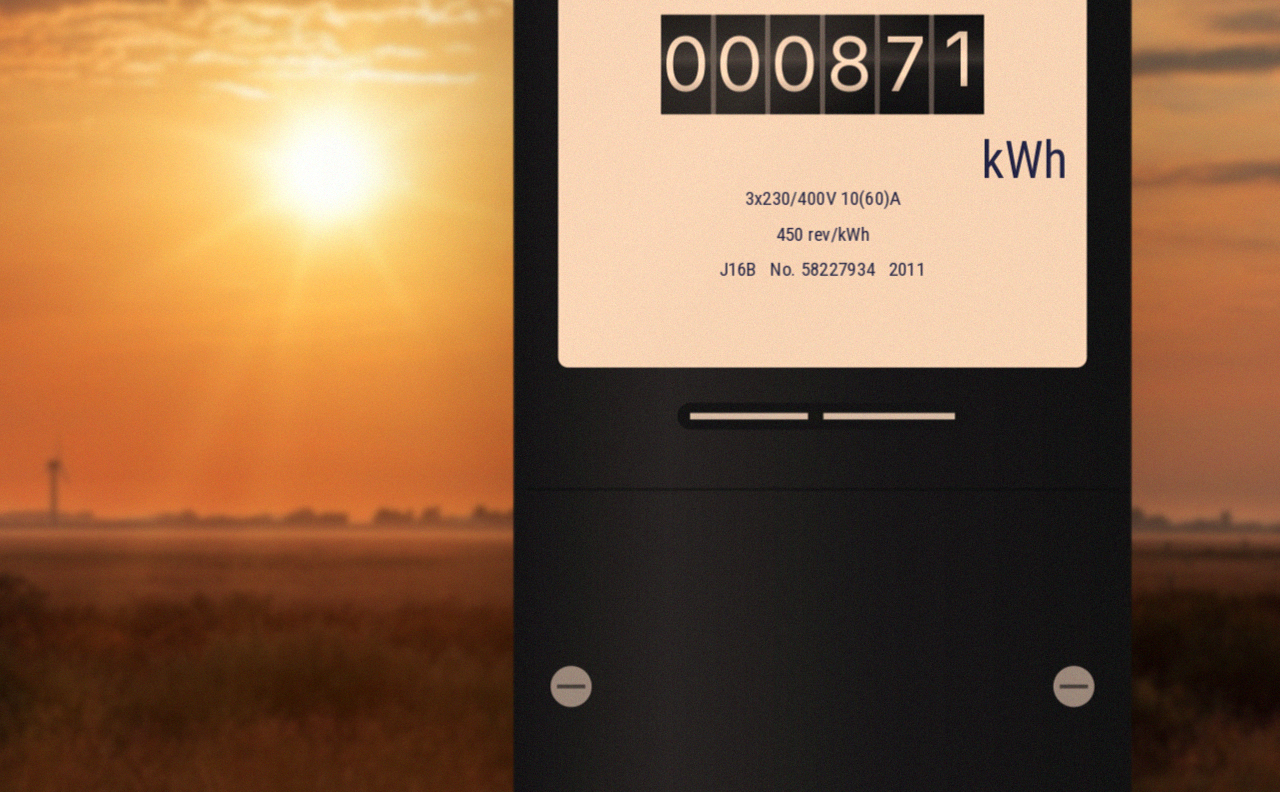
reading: 871 kWh
